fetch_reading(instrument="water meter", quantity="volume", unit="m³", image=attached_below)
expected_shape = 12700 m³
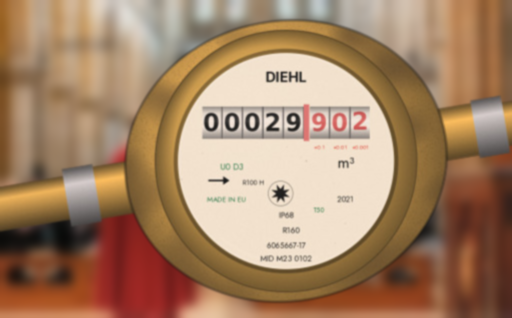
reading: 29.902 m³
